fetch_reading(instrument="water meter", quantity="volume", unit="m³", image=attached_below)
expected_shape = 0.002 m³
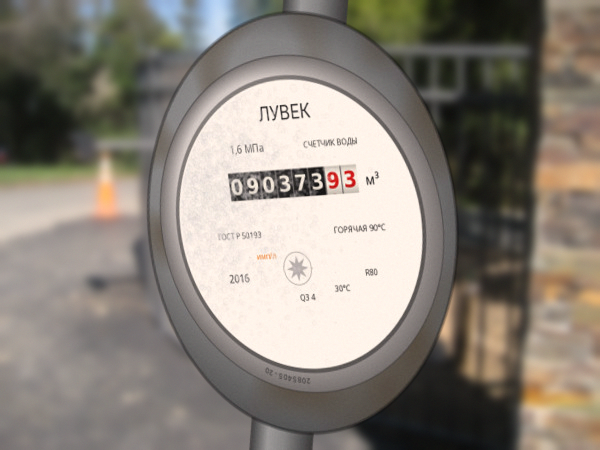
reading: 90373.93 m³
